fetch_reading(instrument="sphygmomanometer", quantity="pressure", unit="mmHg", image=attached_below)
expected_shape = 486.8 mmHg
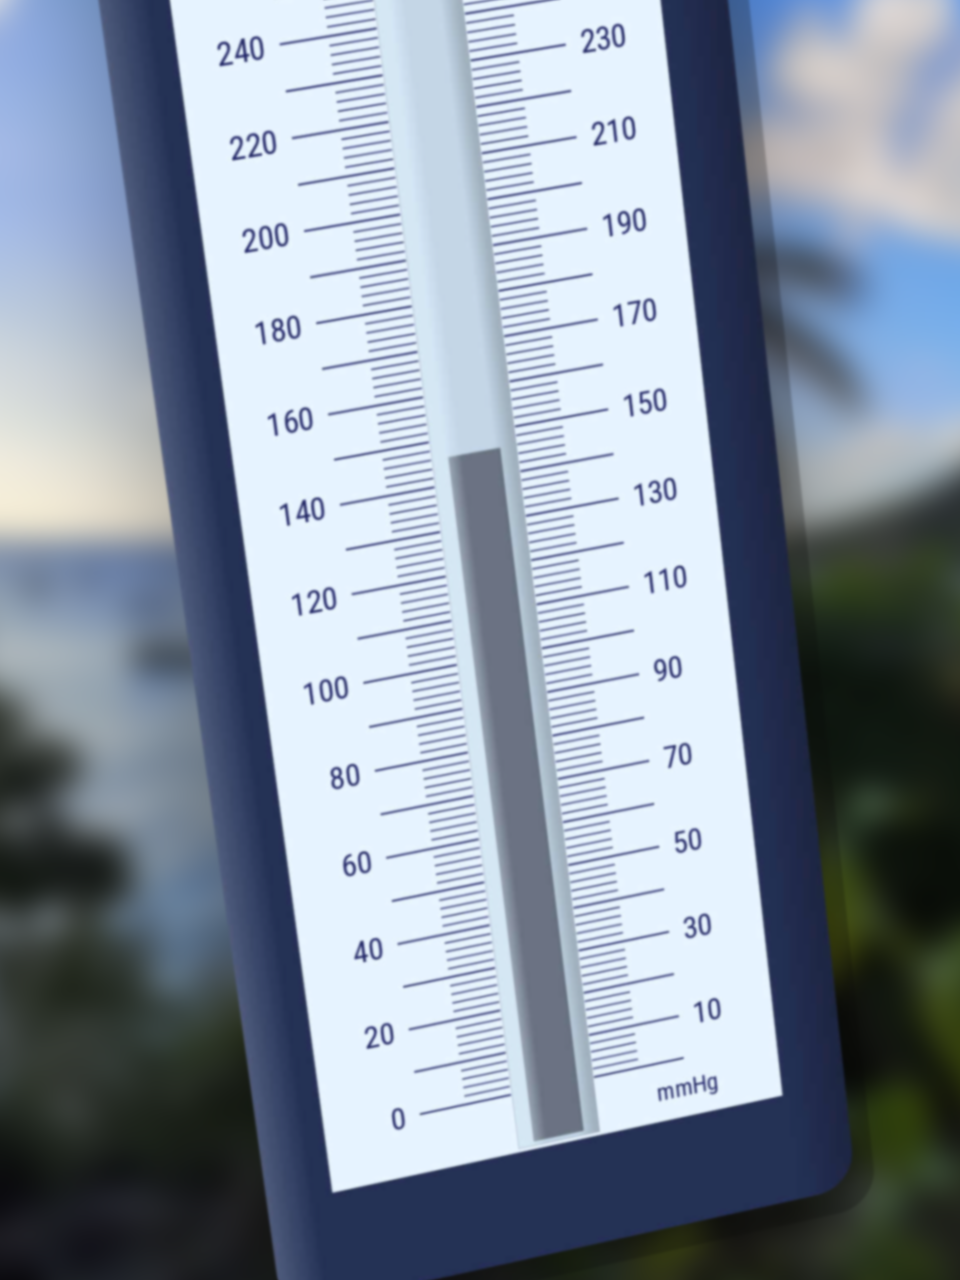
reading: 146 mmHg
